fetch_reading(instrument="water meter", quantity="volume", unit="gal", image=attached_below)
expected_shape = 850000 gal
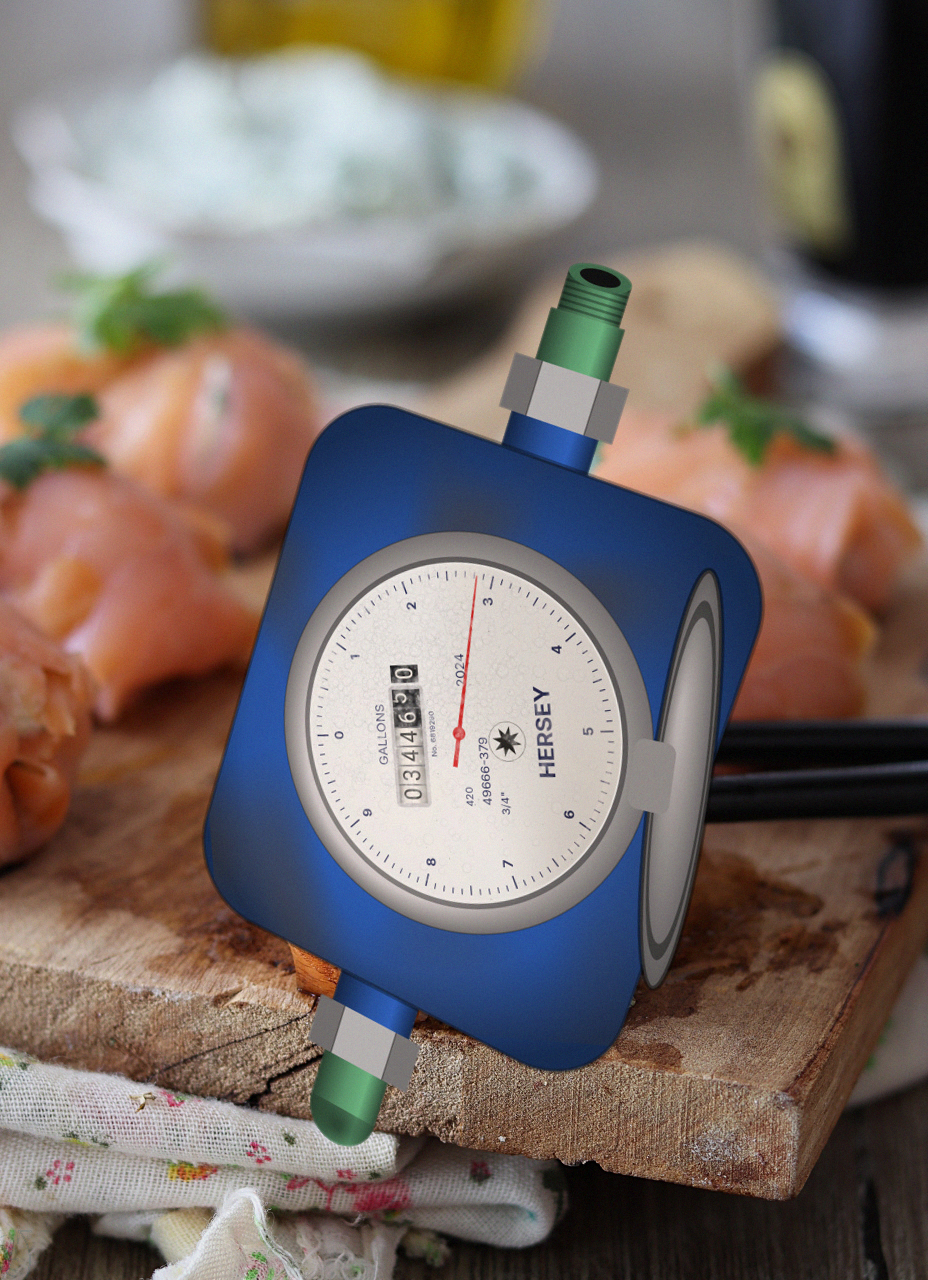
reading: 344652.8 gal
